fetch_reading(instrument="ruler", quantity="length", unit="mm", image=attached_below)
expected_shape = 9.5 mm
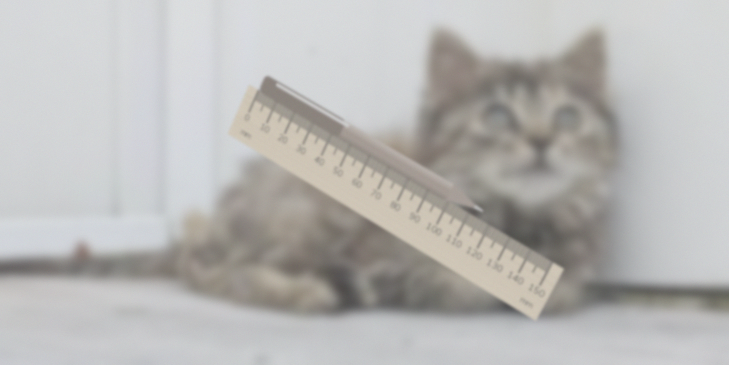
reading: 115 mm
